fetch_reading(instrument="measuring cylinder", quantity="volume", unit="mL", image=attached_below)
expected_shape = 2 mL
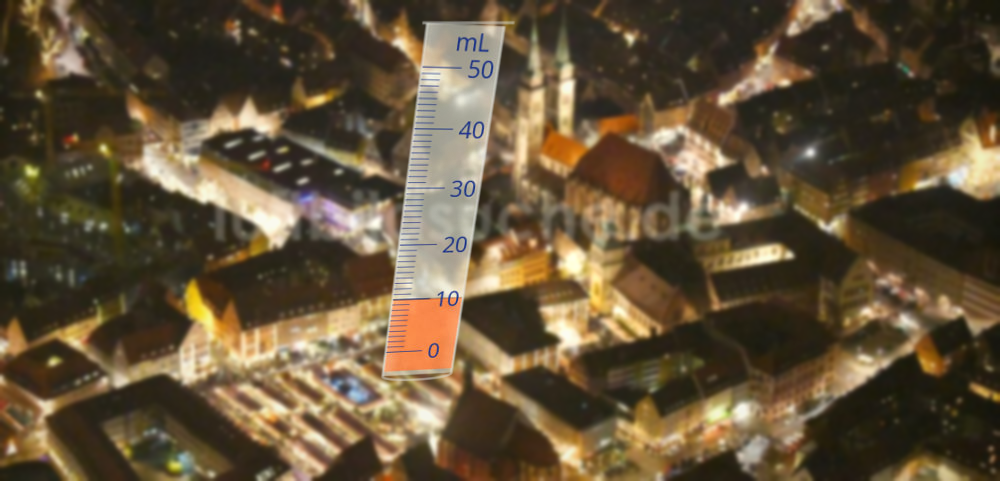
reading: 10 mL
